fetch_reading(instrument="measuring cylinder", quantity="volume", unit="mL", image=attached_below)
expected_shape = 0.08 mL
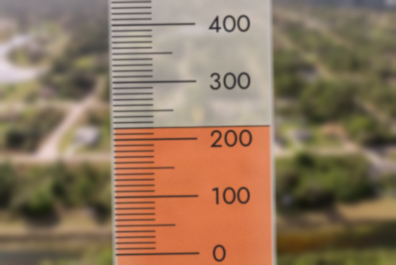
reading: 220 mL
